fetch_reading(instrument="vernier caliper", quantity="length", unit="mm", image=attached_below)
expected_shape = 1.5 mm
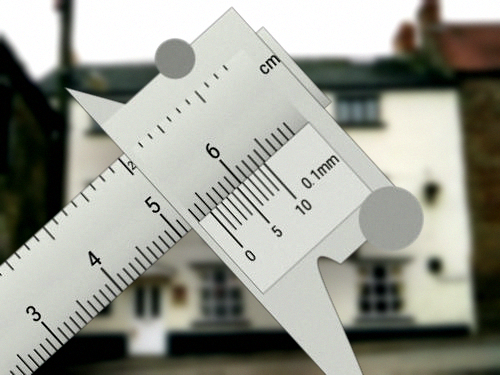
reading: 54.8 mm
